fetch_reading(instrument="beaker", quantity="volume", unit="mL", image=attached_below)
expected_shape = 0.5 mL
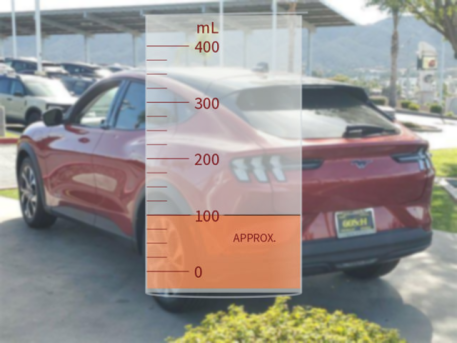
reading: 100 mL
